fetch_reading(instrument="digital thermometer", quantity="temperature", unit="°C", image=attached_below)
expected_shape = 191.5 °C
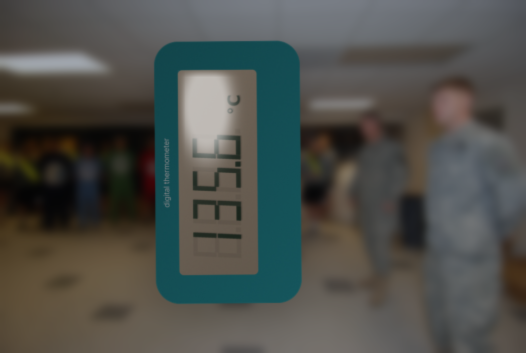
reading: 135.6 °C
